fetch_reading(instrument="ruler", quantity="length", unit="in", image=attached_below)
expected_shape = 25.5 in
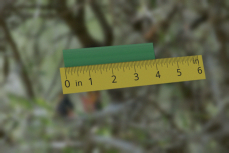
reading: 4 in
